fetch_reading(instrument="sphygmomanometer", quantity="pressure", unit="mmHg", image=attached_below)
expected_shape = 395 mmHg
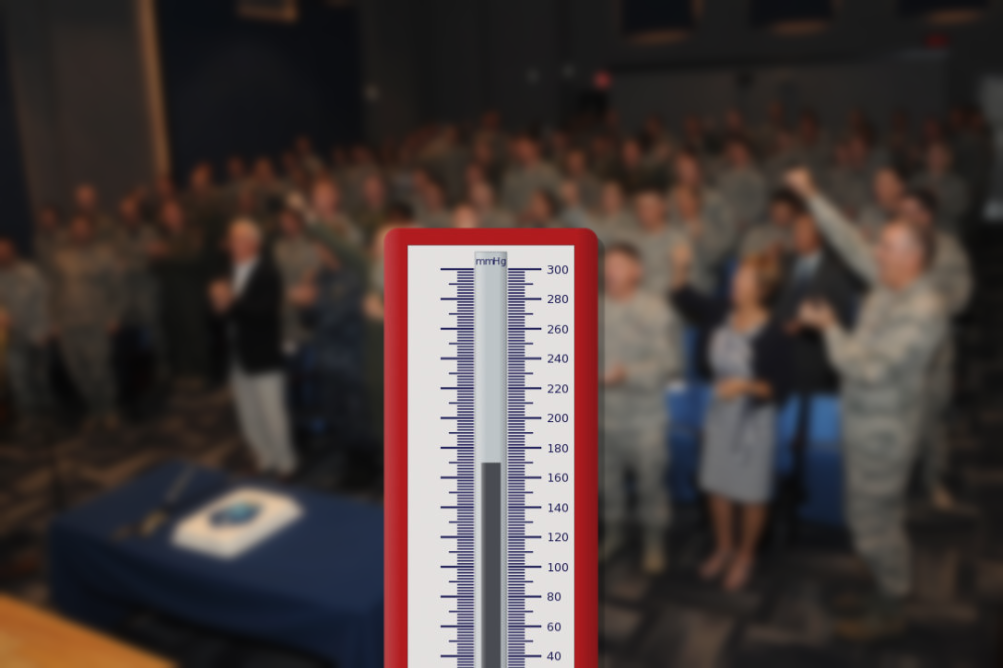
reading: 170 mmHg
